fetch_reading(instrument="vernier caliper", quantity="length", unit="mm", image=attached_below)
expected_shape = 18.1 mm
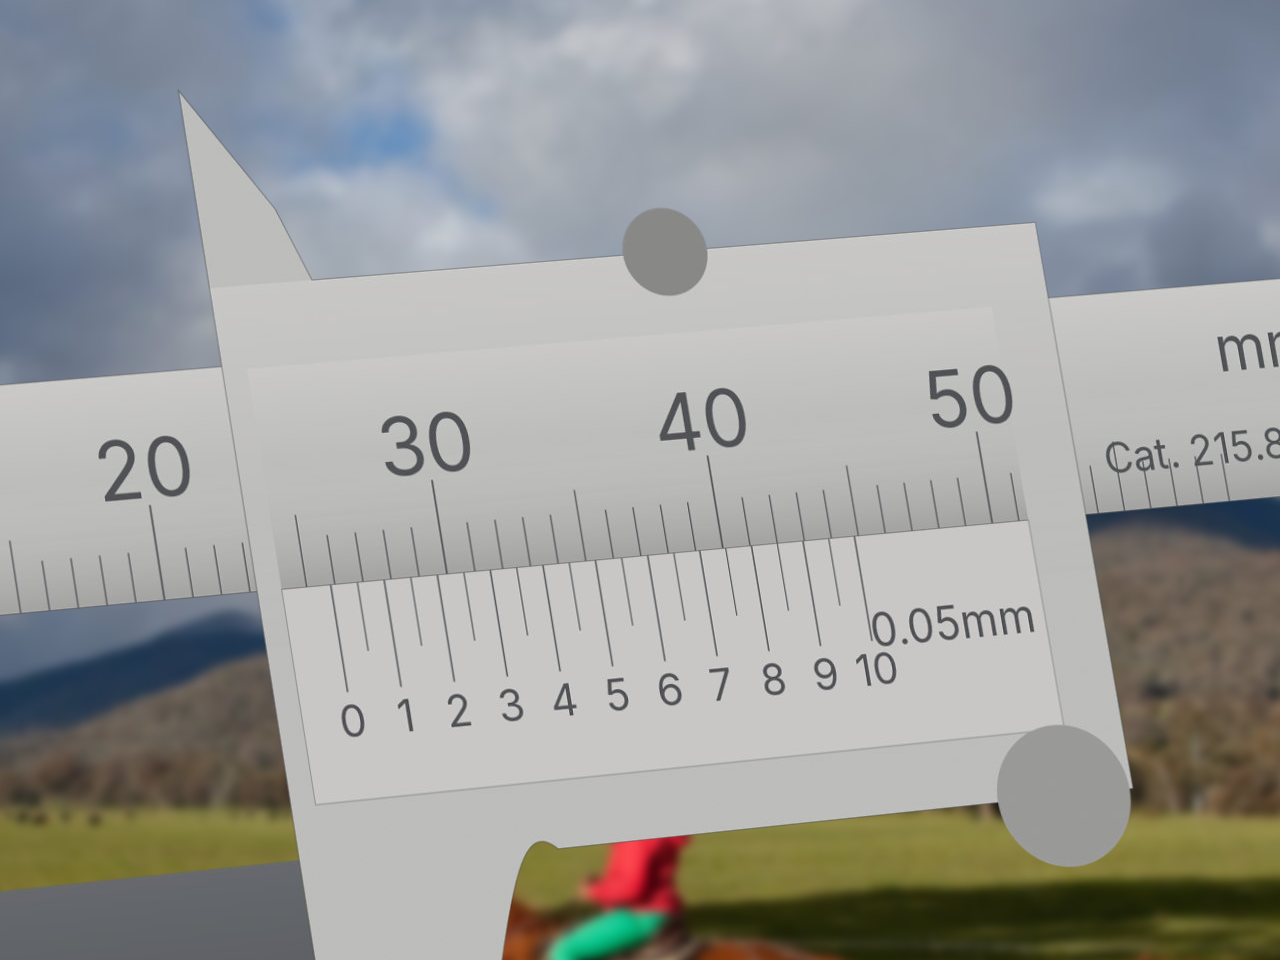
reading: 25.85 mm
